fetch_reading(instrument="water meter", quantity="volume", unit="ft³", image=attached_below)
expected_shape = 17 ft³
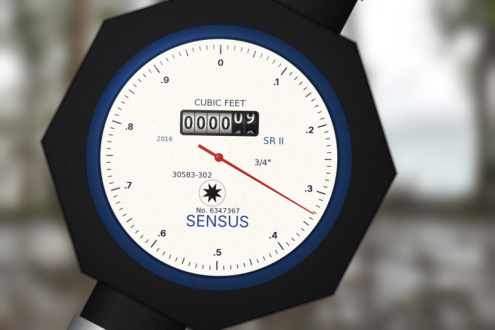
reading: 9.33 ft³
